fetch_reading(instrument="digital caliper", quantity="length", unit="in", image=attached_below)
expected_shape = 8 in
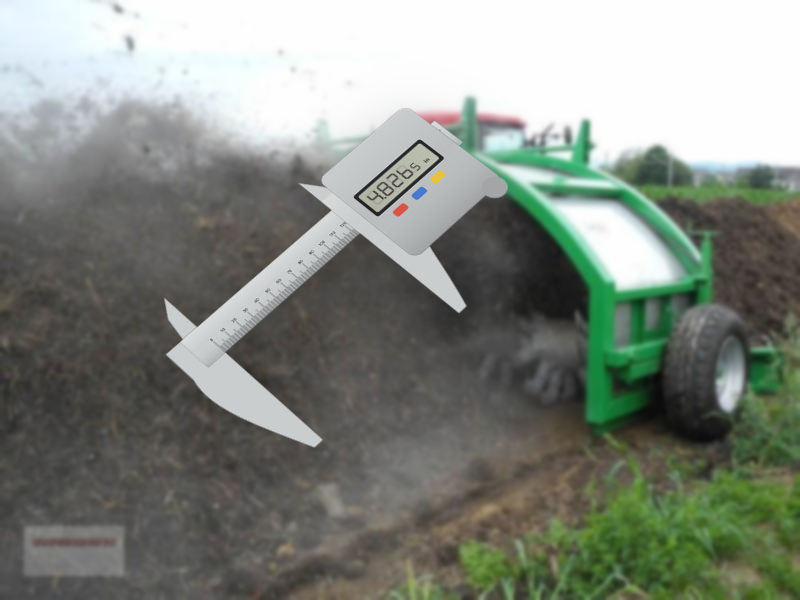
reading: 4.8265 in
